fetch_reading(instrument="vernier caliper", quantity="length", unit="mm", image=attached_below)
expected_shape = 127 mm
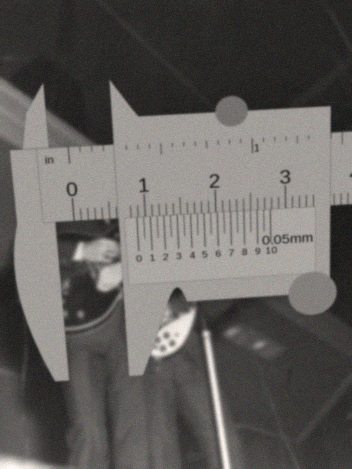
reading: 8.8 mm
